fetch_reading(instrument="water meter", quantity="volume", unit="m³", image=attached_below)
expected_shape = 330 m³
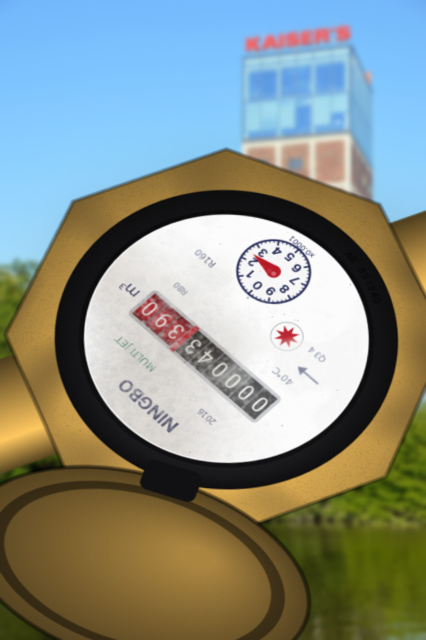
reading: 43.3902 m³
